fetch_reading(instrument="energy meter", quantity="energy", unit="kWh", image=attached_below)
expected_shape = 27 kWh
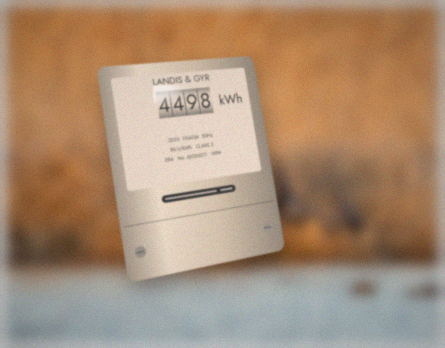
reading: 4498 kWh
